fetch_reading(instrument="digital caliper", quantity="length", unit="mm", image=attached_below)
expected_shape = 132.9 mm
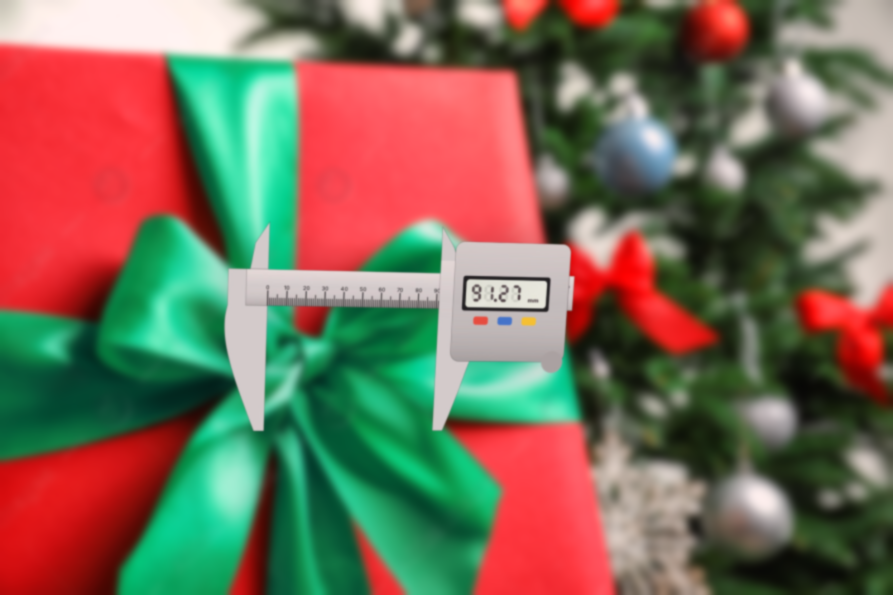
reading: 91.27 mm
